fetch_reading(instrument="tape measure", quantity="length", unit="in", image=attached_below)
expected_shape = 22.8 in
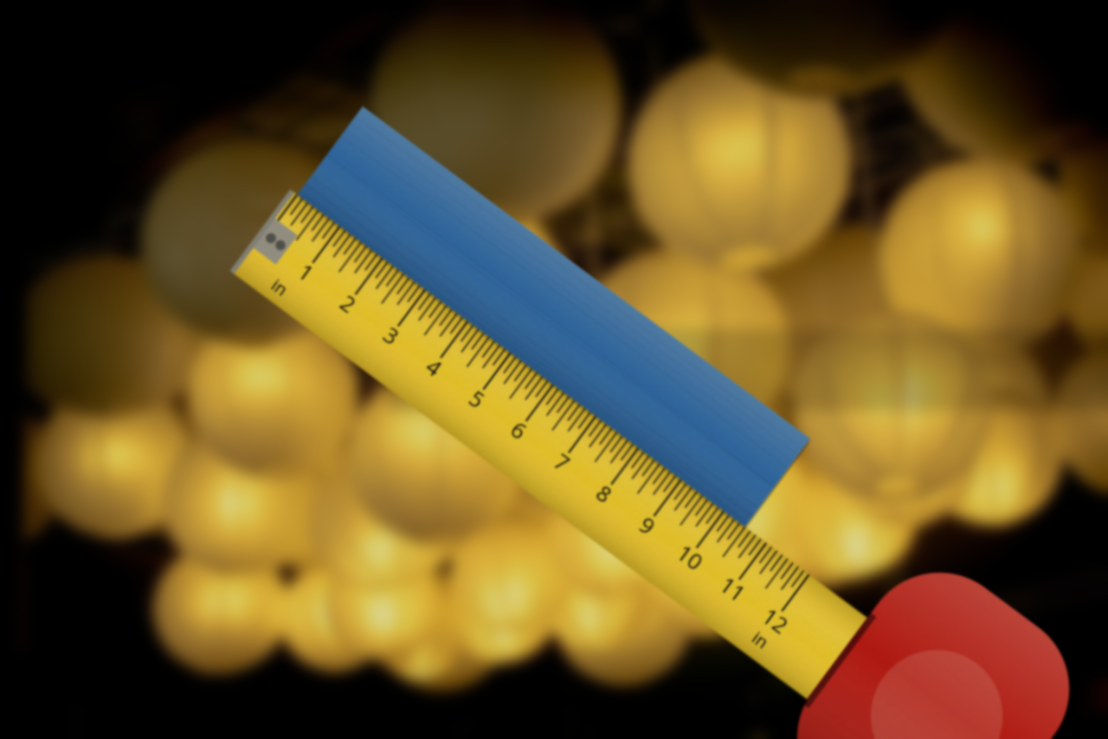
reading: 10.5 in
